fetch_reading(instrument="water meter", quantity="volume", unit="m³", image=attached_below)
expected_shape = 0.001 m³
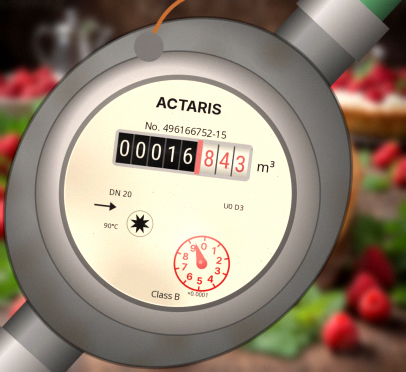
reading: 16.8429 m³
